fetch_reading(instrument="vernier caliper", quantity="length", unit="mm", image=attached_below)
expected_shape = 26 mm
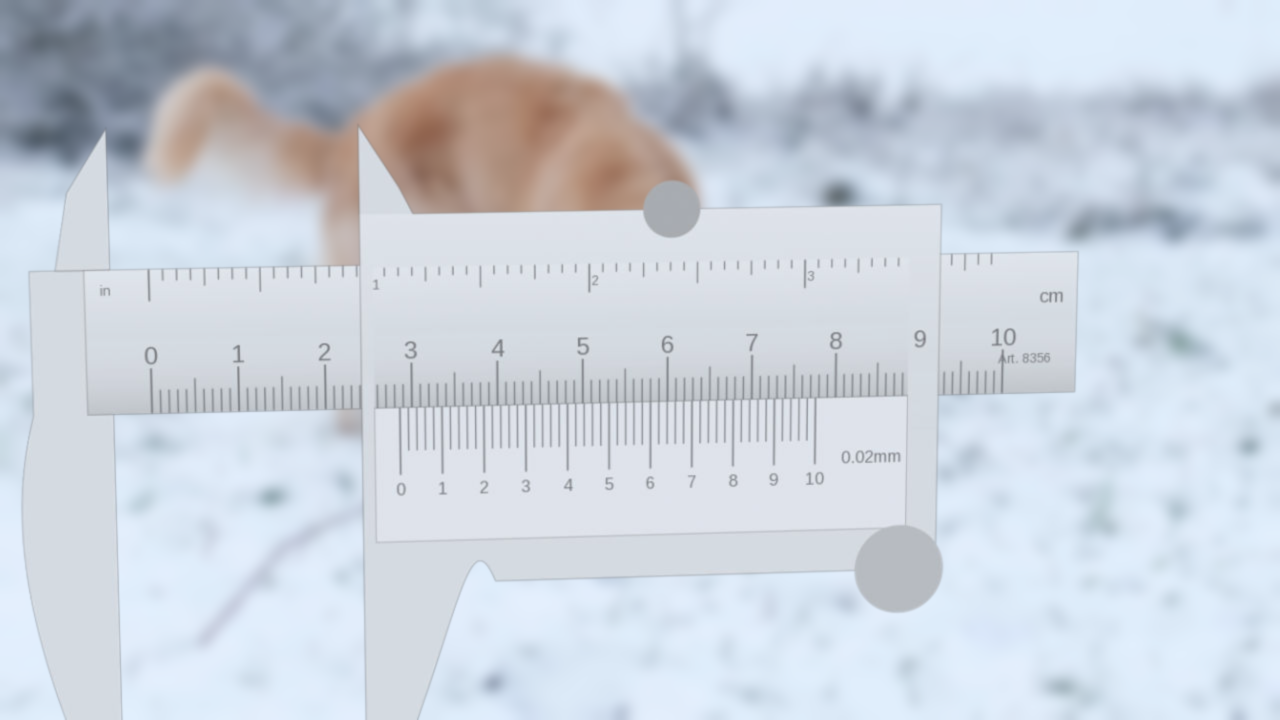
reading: 28.6 mm
